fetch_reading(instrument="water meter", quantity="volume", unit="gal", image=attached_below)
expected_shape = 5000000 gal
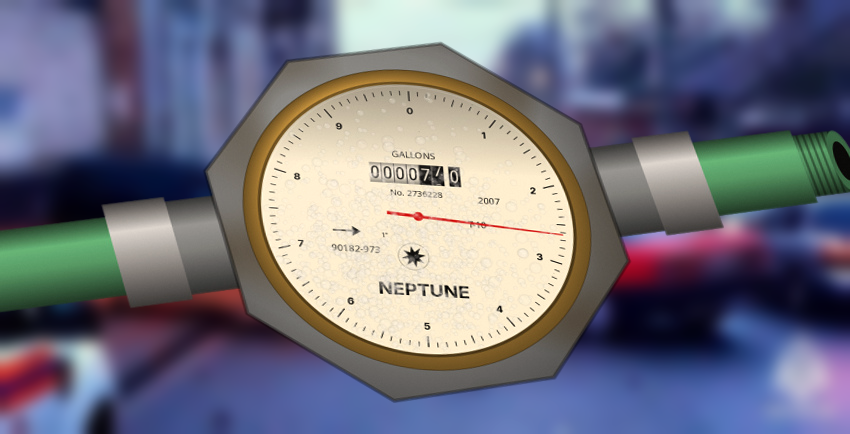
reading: 772.6 gal
